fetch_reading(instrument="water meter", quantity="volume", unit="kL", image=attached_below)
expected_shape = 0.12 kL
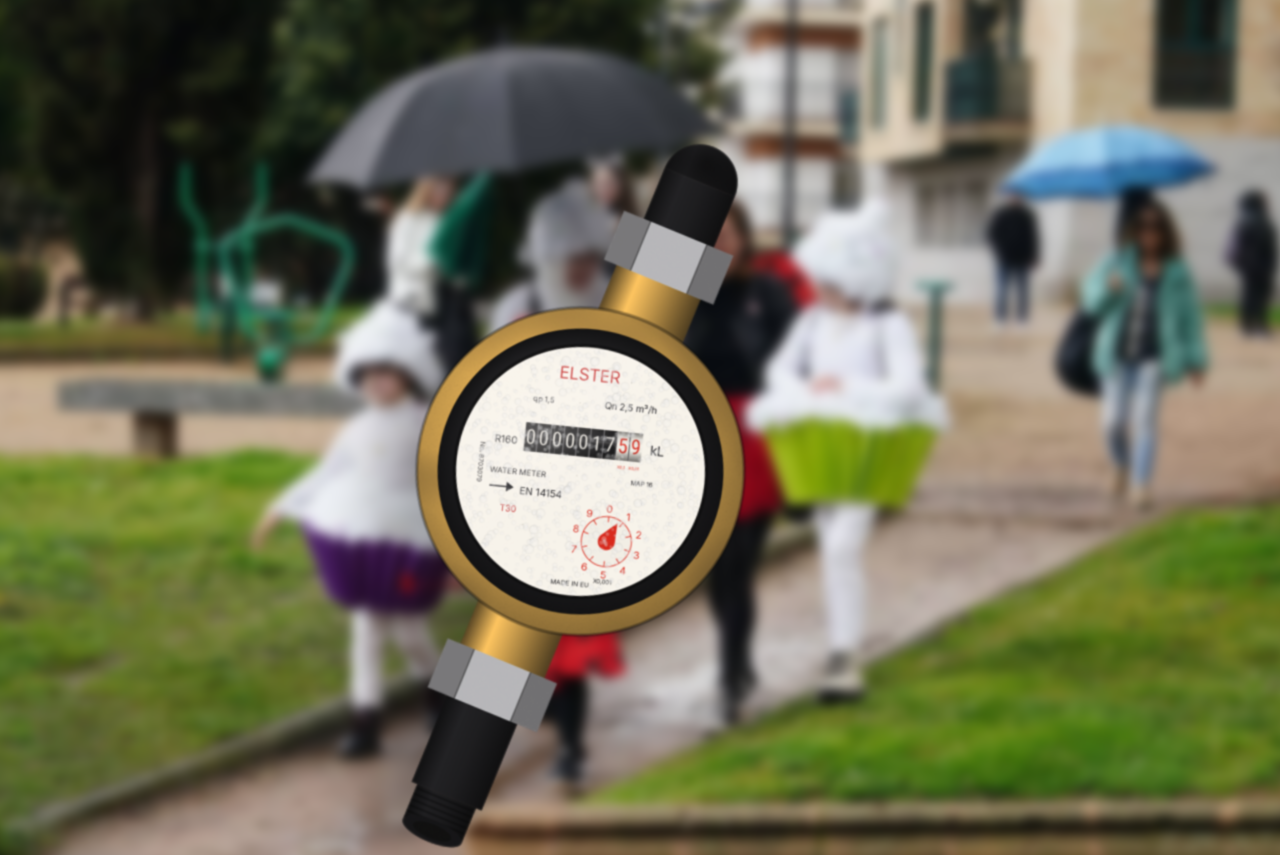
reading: 17.590 kL
